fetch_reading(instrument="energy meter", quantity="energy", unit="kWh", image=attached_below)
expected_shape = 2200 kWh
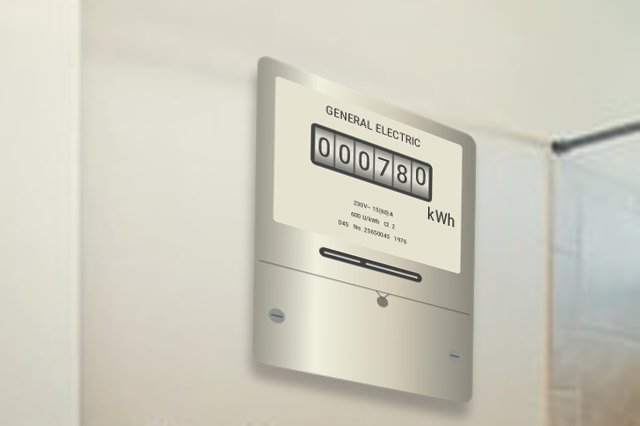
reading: 780 kWh
